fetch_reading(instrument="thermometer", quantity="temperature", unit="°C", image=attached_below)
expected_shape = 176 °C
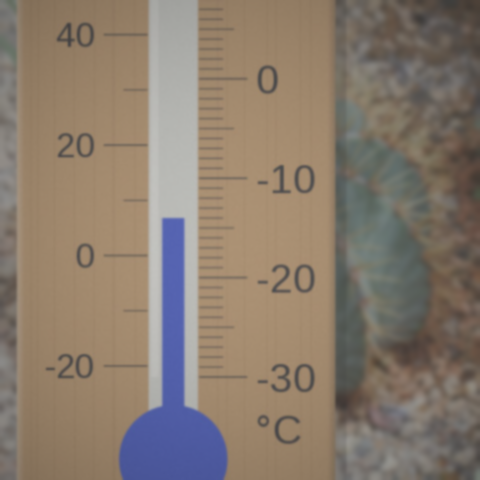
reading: -14 °C
